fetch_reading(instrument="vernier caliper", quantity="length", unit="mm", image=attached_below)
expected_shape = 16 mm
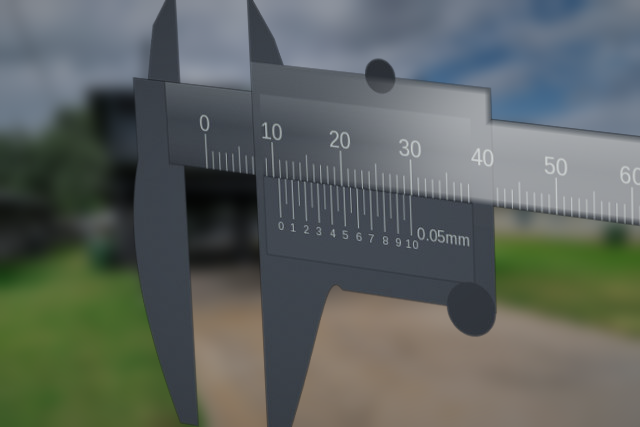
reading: 10.8 mm
